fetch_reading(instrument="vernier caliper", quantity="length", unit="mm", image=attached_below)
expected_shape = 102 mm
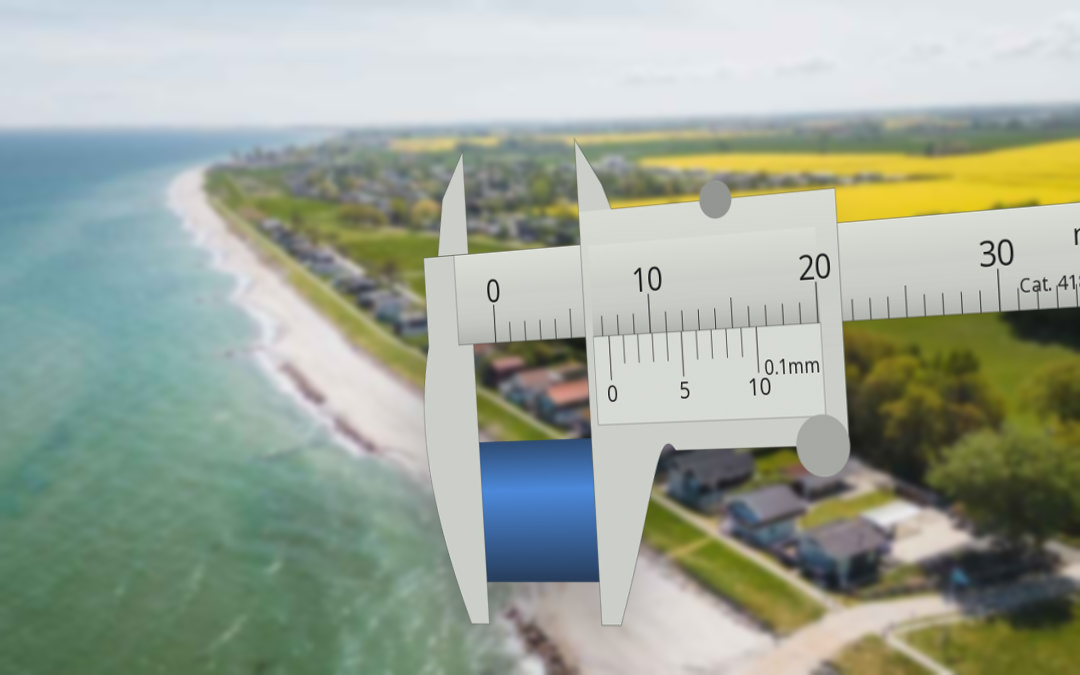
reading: 7.4 mm
